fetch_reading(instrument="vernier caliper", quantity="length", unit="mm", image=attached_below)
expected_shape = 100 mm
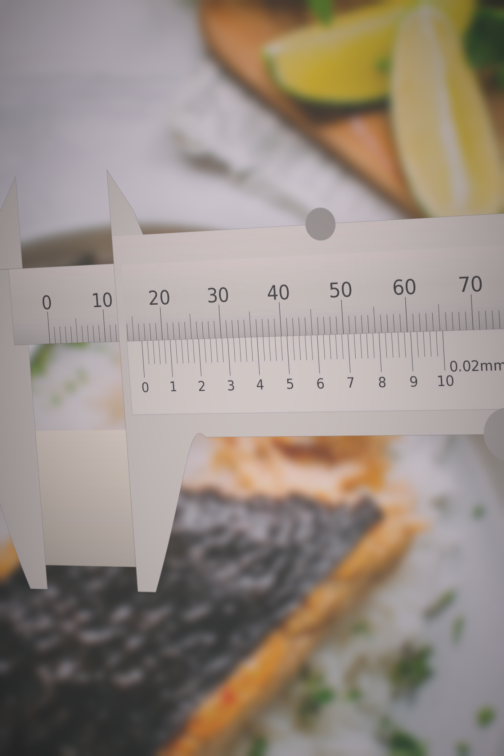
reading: 16.4 mm
